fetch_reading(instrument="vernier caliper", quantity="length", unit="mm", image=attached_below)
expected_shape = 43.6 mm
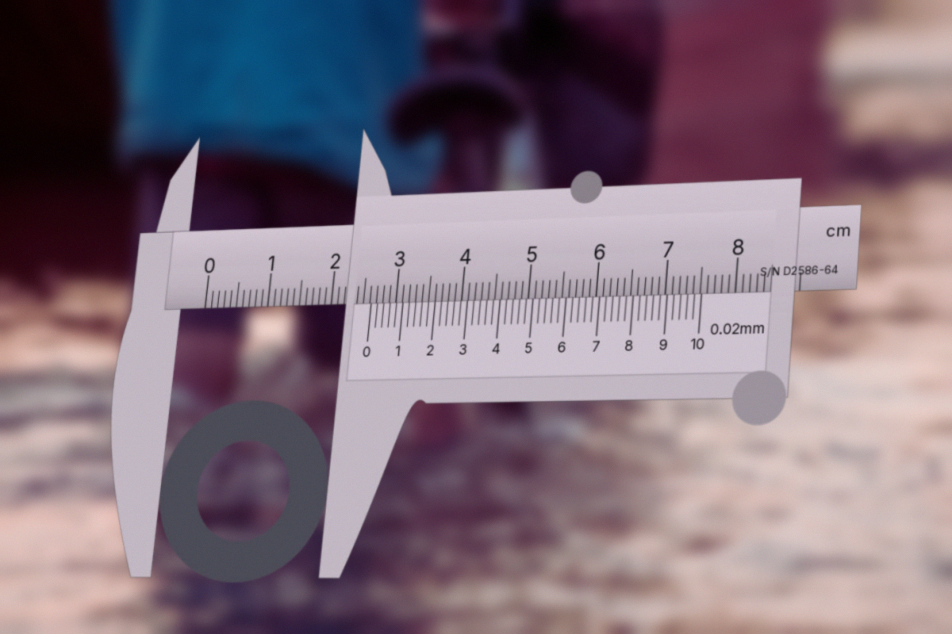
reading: 26.2 mm
